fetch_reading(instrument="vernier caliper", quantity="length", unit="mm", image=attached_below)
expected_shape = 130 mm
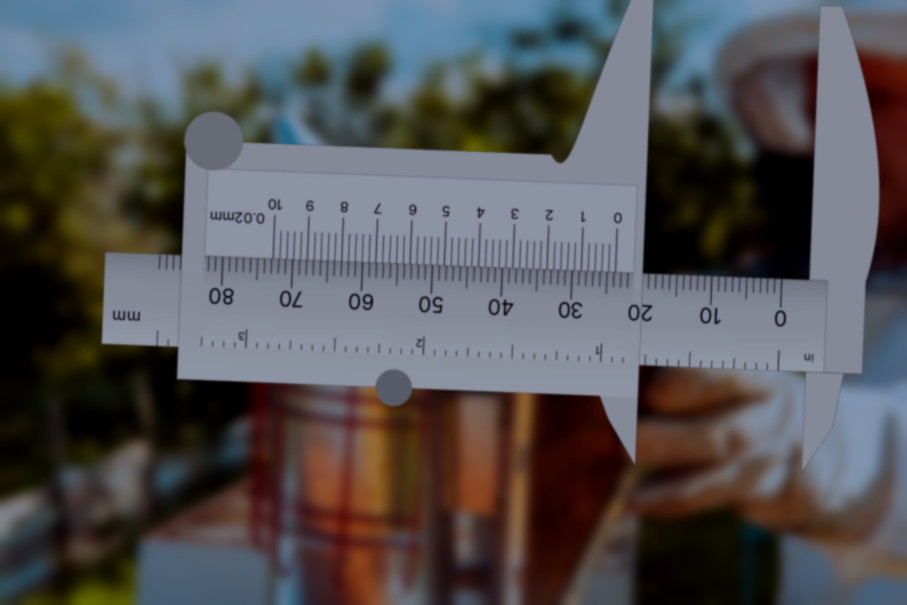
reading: 23.8 mm
